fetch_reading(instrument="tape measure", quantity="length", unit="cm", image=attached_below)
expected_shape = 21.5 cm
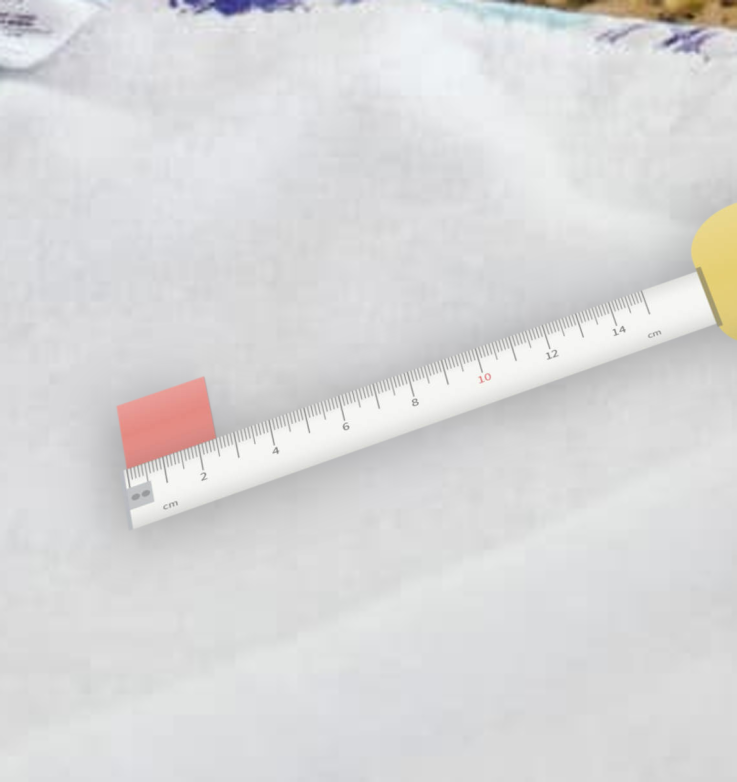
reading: 2.5 cm
